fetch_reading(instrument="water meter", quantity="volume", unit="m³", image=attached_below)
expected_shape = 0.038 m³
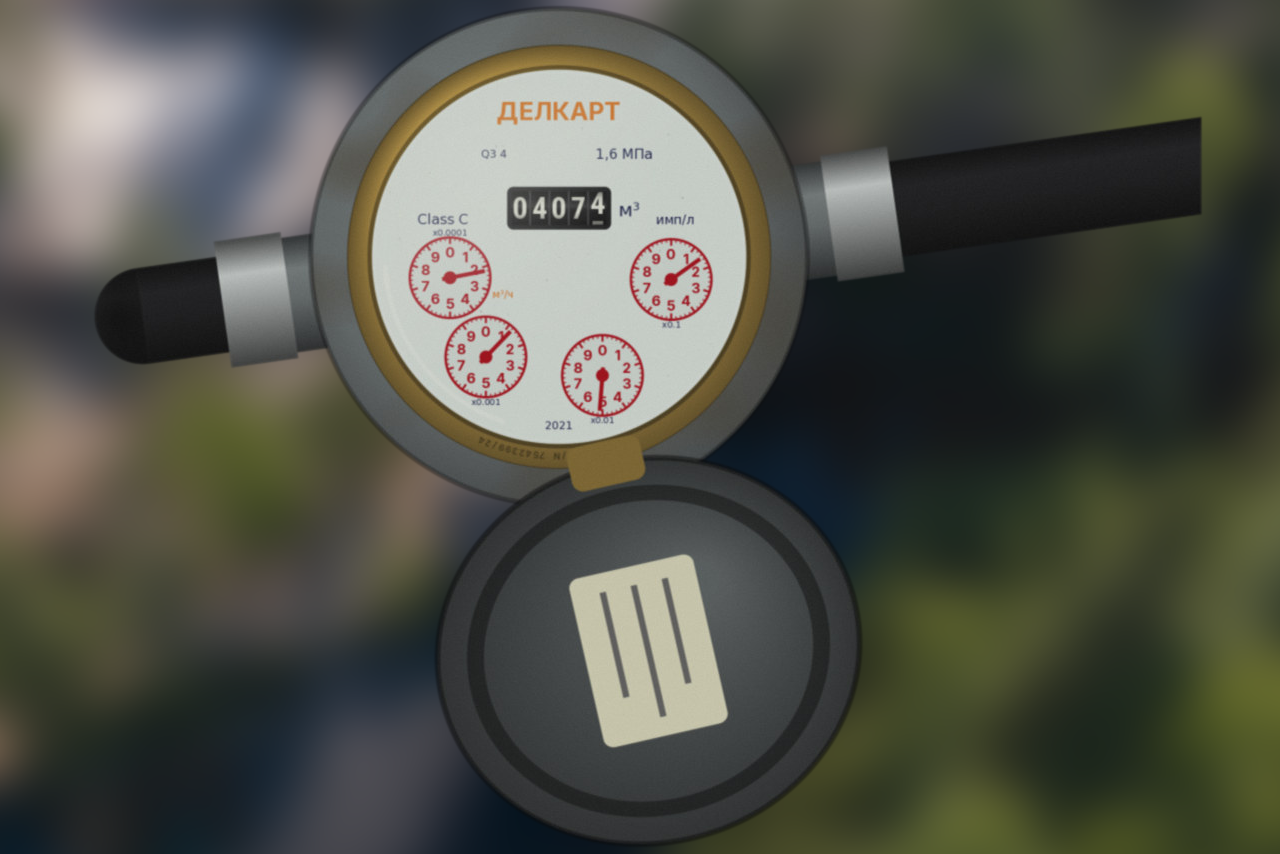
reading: 4074.1512 m³
